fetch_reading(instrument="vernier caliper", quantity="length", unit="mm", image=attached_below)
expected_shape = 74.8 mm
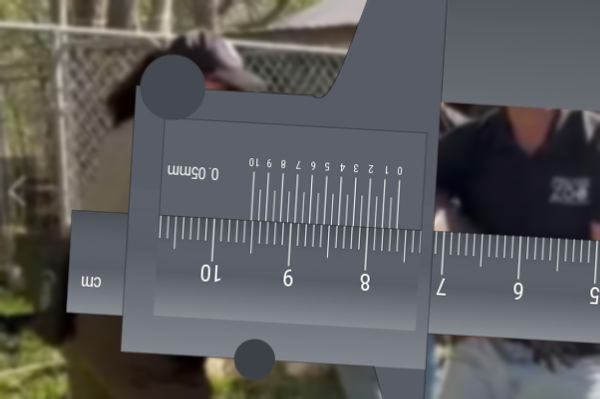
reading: 76.2 mm
